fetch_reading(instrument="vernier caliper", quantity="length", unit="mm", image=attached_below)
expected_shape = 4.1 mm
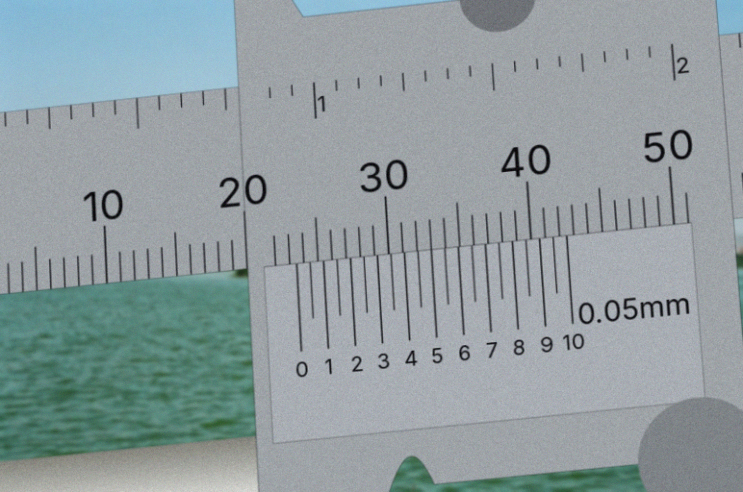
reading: 23.5 mm
